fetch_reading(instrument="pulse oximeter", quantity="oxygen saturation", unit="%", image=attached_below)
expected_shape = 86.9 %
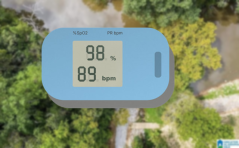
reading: 98 %
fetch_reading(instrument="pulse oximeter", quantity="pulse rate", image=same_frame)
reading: 89 bpm
